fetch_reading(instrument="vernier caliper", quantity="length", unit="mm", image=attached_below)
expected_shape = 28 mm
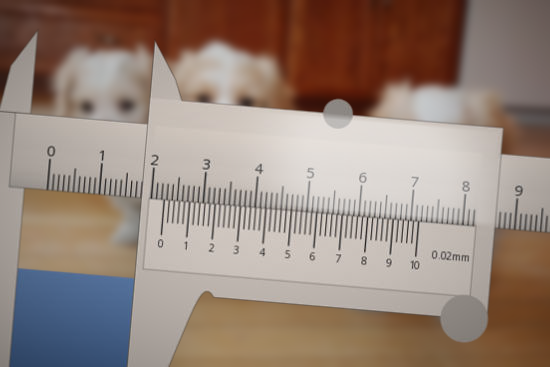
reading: 22.5 mm
